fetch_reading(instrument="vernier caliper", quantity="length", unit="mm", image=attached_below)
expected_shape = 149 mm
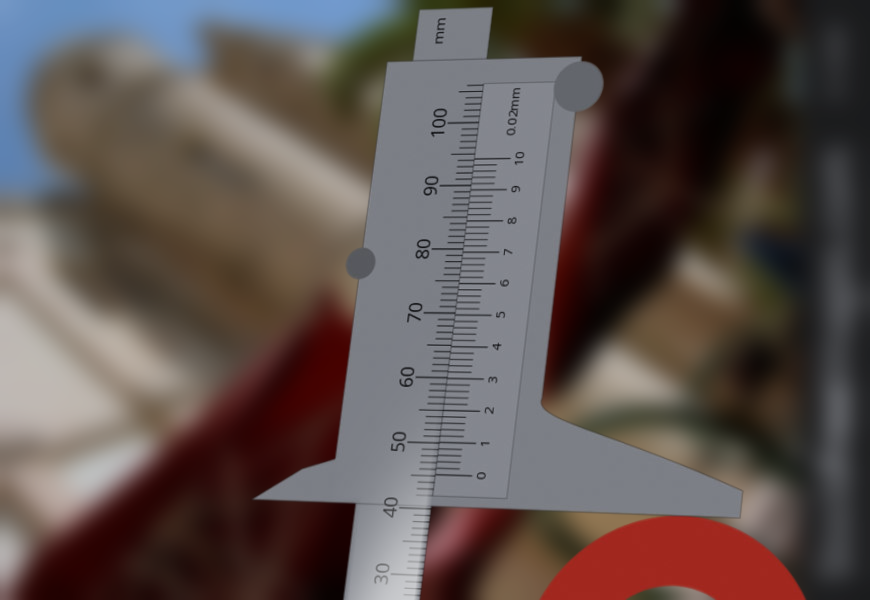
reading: 45.2 mm
